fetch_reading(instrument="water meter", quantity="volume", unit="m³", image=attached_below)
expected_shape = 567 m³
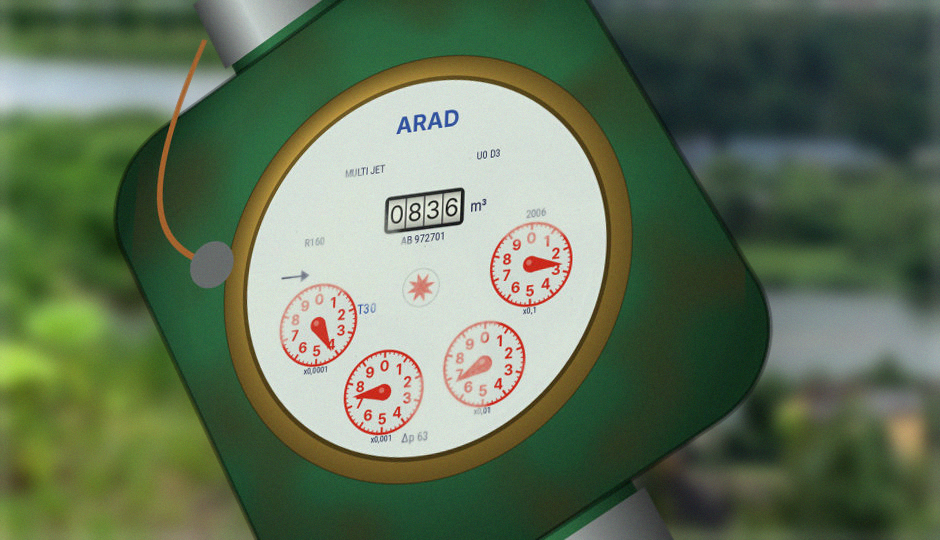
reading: 836.2674 m³
